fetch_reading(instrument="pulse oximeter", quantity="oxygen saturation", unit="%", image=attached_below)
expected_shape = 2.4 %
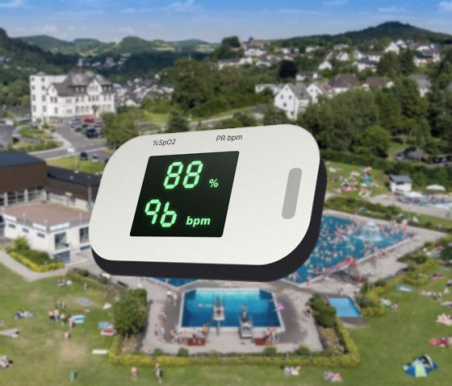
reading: 88 %
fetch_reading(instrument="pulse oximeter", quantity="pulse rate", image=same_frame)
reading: 96 bpm
